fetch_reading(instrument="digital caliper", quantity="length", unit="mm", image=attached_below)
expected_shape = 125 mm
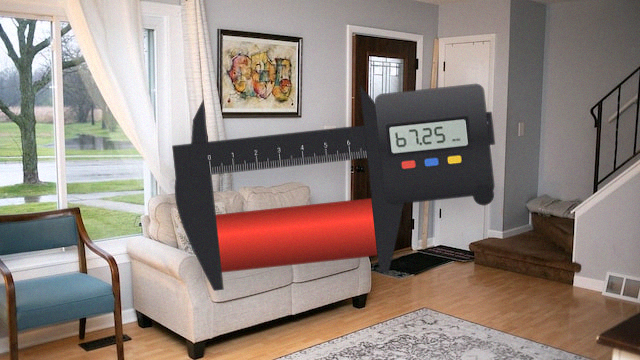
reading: 67.25 mm
